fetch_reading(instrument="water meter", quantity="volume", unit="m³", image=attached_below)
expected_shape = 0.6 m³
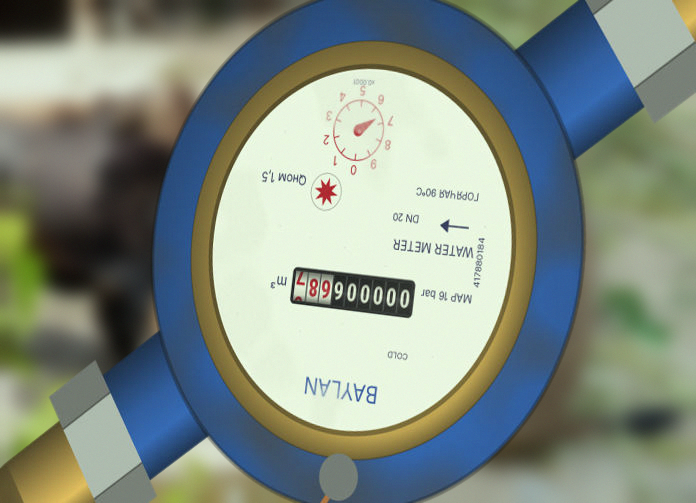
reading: 6.6866 m³
